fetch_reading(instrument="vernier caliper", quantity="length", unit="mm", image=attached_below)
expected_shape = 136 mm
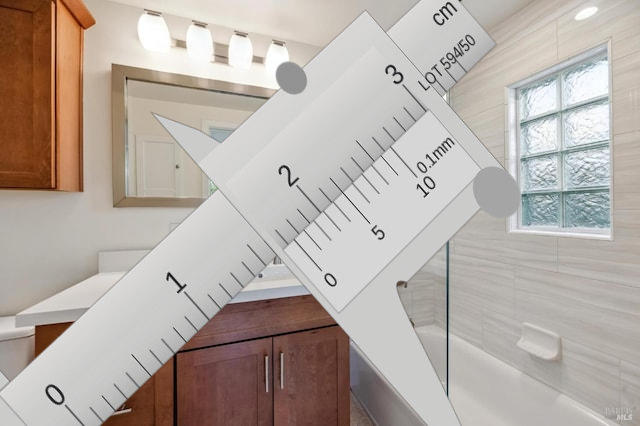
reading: 17.5 mm
